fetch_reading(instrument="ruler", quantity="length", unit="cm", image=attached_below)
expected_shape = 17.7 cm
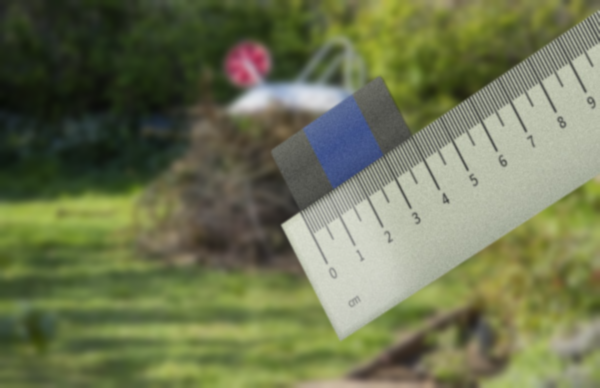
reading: 4 cm
